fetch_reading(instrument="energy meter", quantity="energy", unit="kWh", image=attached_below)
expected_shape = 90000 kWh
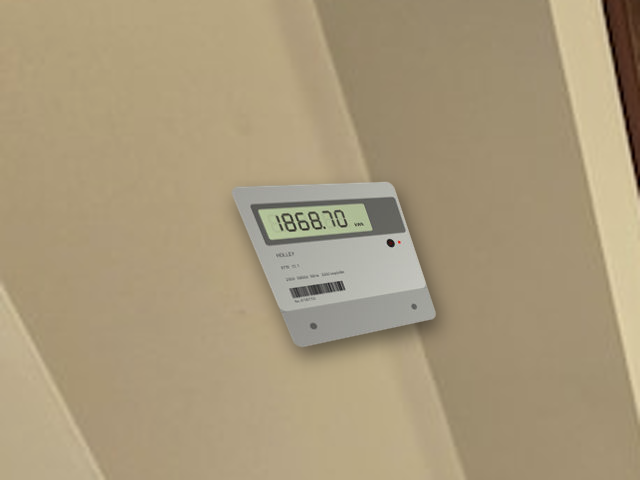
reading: 1868.70 kWh
